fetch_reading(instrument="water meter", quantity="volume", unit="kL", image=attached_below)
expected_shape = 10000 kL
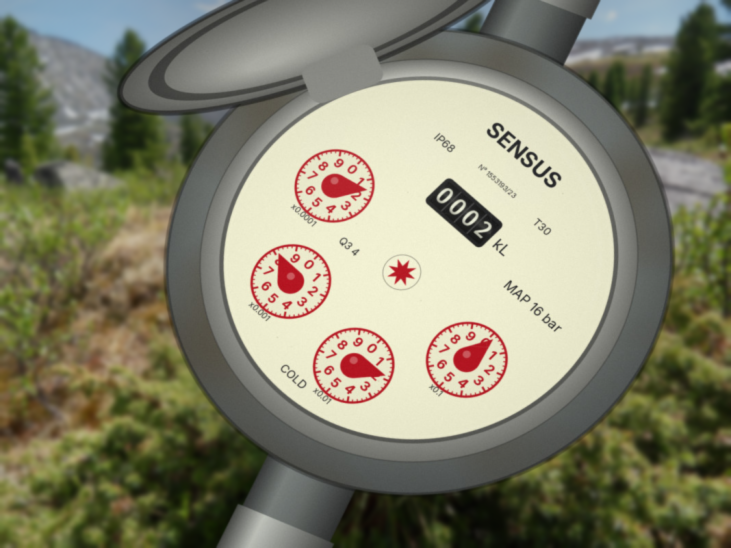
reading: 2.0181 kL
